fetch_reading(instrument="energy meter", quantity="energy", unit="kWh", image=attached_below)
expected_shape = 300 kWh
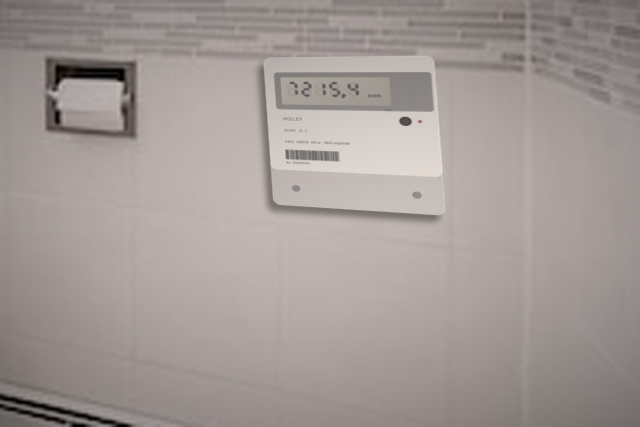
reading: 7215.4 kWh
